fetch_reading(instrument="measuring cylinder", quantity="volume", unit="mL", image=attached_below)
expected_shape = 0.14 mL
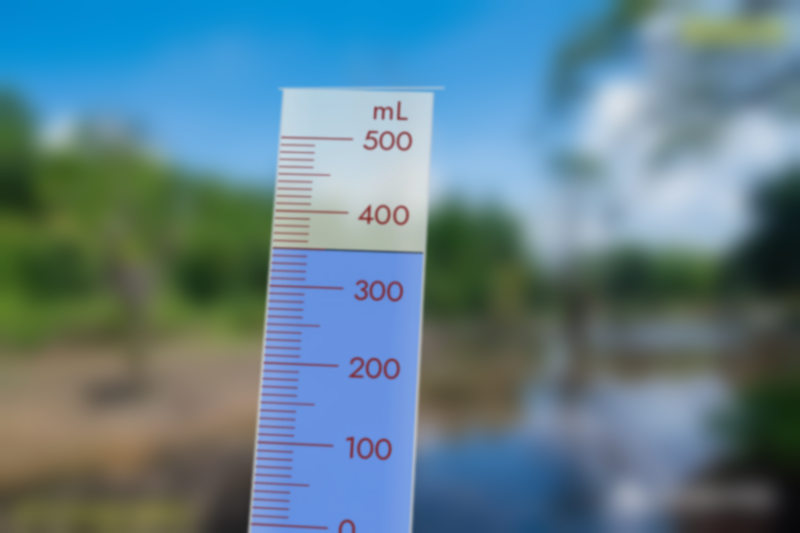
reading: 350 mL
